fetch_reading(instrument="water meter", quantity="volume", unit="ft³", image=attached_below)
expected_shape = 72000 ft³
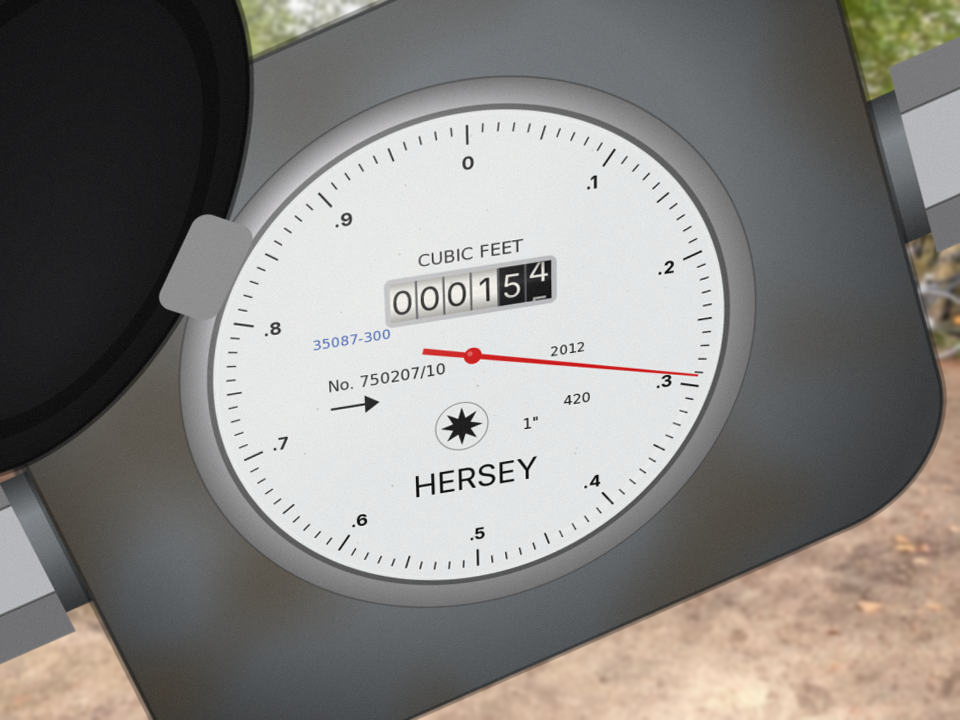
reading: 154.29 ft³
